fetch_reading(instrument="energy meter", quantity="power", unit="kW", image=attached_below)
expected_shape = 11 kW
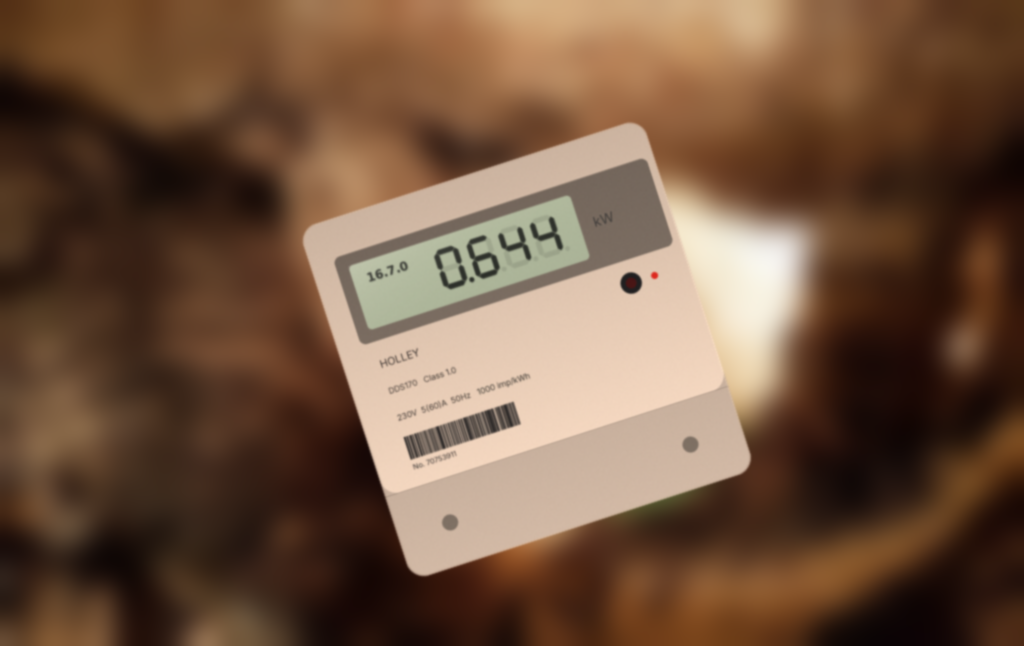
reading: 0.644 kW
